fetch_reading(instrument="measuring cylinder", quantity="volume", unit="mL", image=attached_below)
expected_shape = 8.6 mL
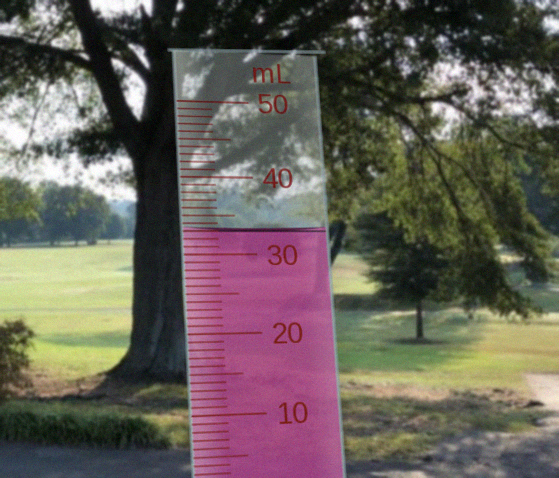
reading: 33 mL
